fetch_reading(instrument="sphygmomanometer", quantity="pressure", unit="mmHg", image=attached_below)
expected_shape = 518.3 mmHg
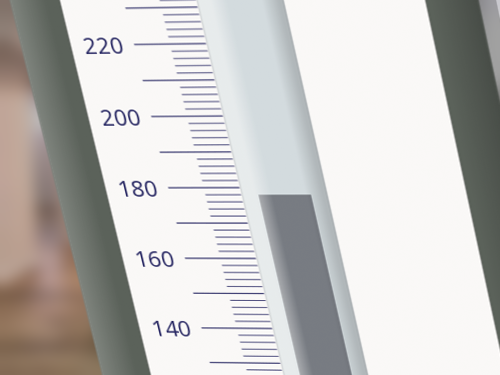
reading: 178 mmHg
